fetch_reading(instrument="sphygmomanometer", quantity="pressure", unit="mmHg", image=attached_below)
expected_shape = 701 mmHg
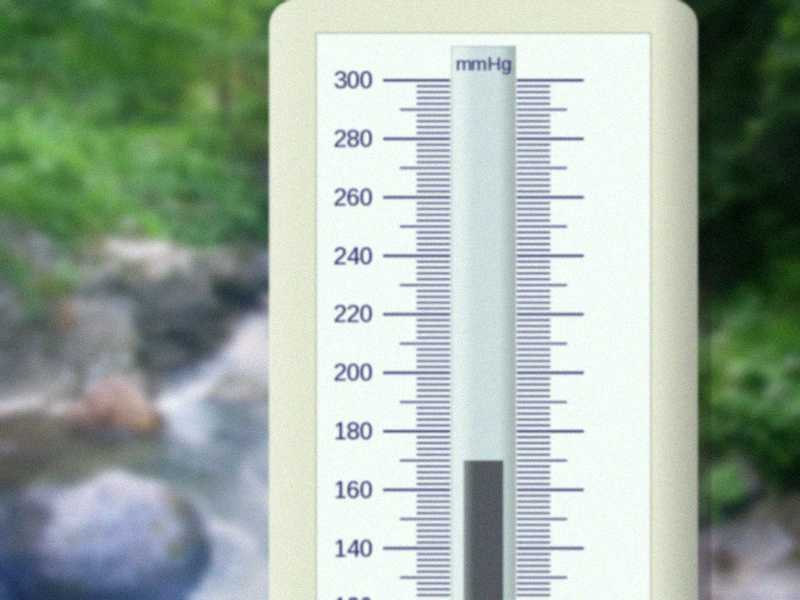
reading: 170 mmHg
